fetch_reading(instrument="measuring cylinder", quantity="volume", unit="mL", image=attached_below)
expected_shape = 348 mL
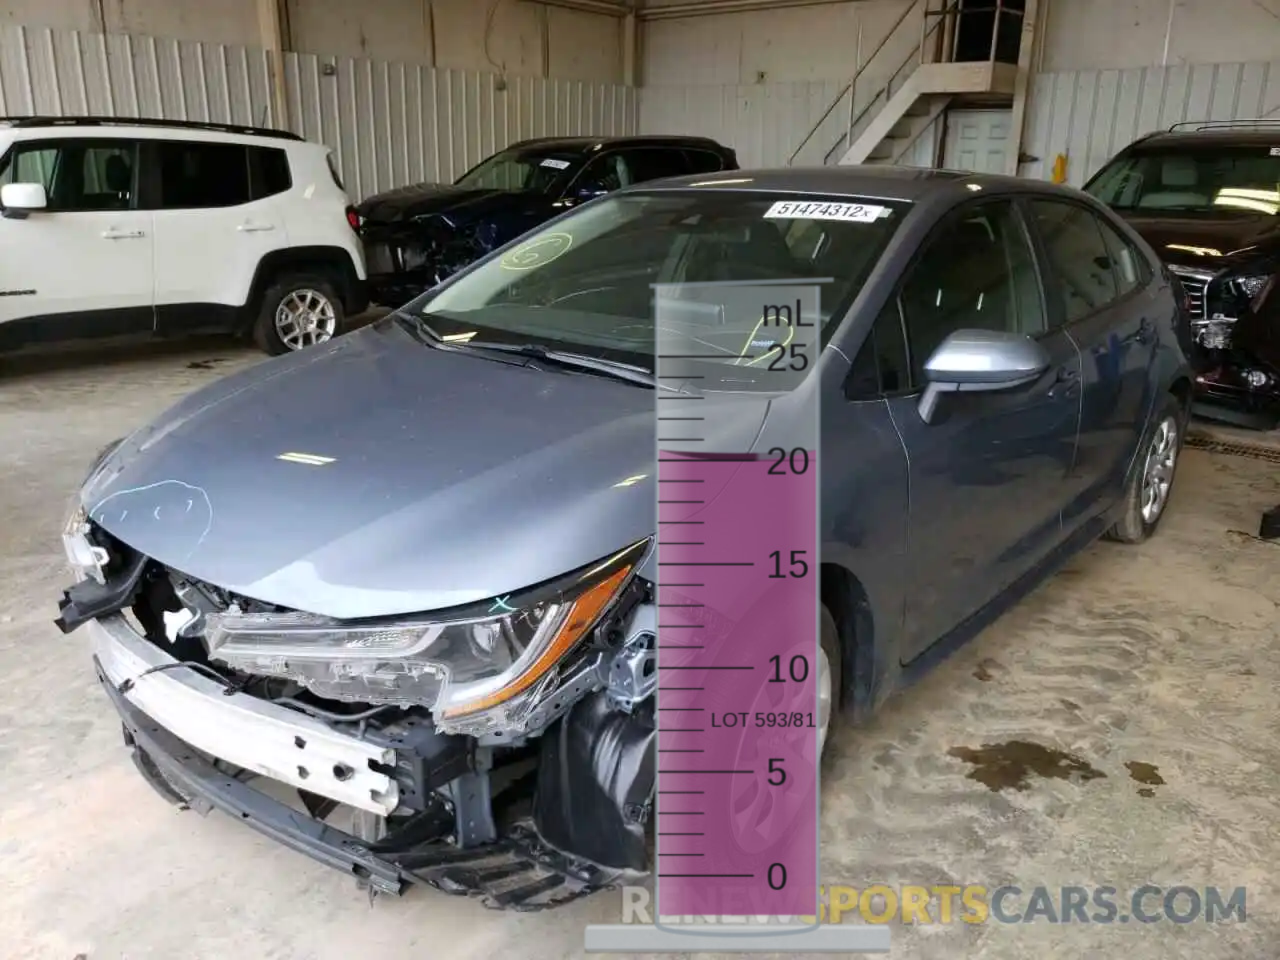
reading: 20 mL
